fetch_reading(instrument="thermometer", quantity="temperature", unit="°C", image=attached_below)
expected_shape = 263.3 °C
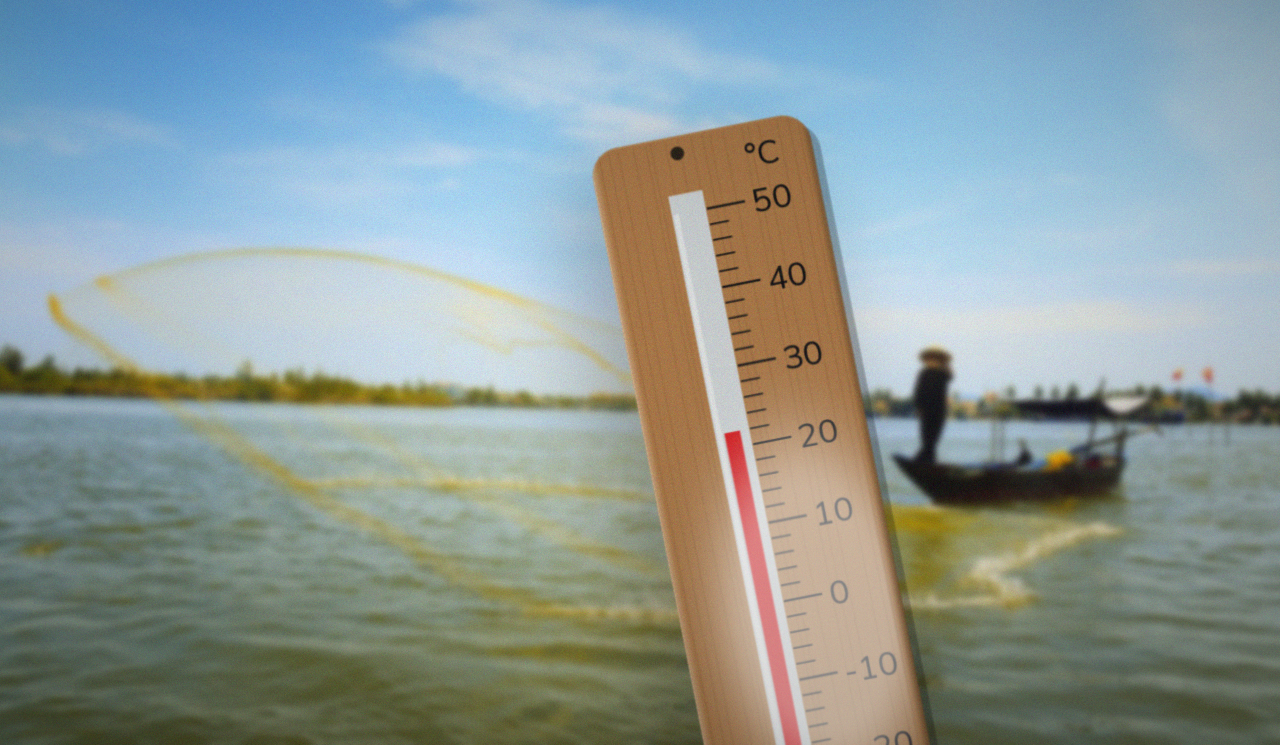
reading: 22 °C
